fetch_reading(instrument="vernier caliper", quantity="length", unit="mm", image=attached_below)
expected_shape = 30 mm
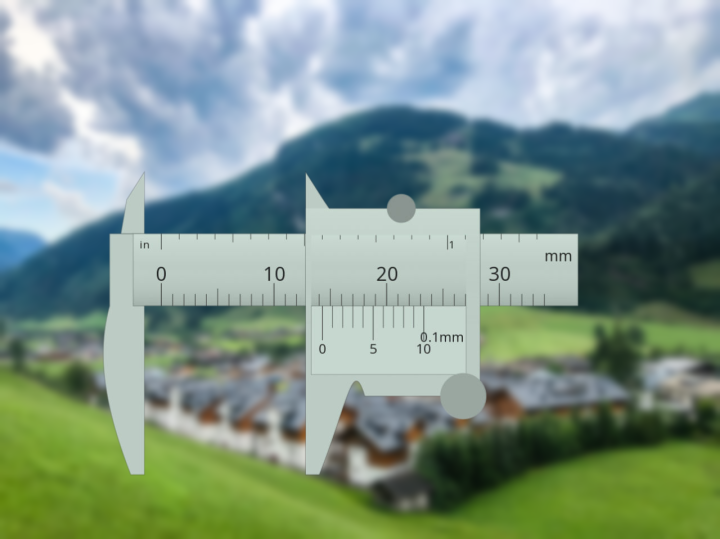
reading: 14.3 mm
